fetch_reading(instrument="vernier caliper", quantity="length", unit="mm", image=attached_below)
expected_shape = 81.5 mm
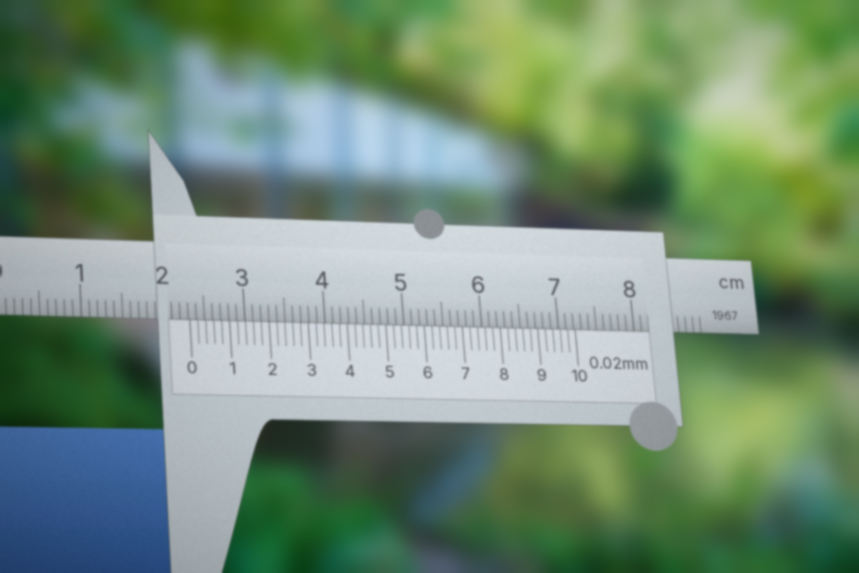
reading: 23.2 mm
